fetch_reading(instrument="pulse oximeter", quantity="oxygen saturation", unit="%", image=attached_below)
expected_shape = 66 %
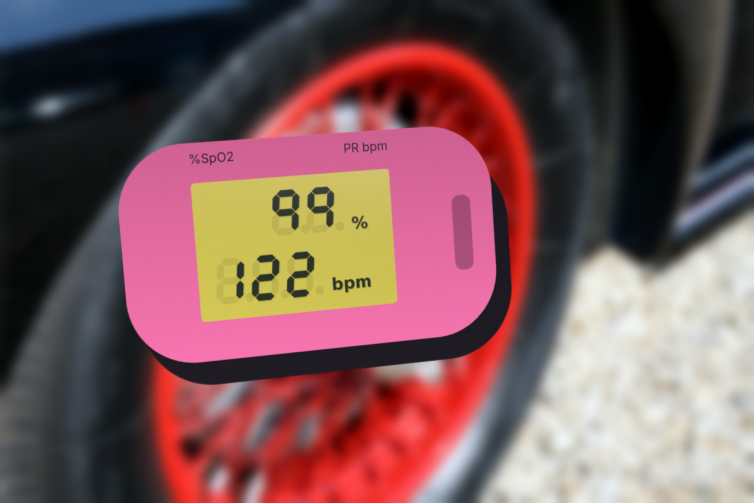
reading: 99 %
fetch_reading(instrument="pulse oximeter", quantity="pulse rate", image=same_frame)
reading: 122 bpm
